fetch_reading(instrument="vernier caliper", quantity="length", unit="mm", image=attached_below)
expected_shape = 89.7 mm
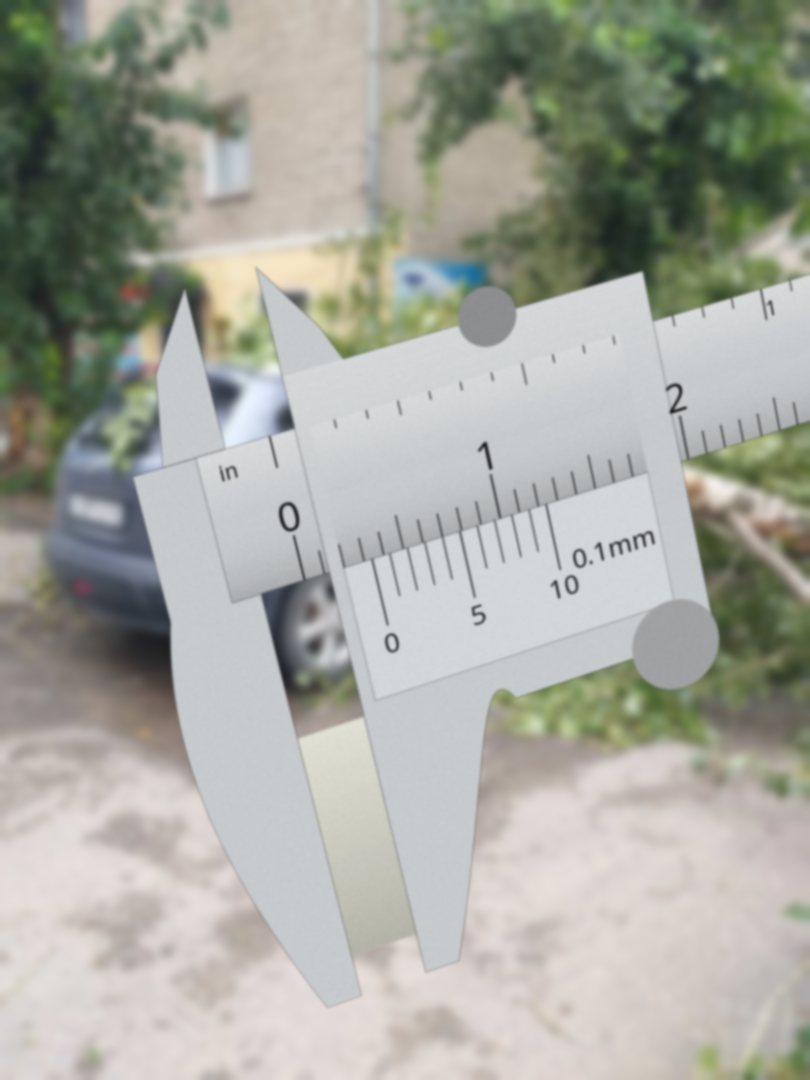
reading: 3.4 mm
